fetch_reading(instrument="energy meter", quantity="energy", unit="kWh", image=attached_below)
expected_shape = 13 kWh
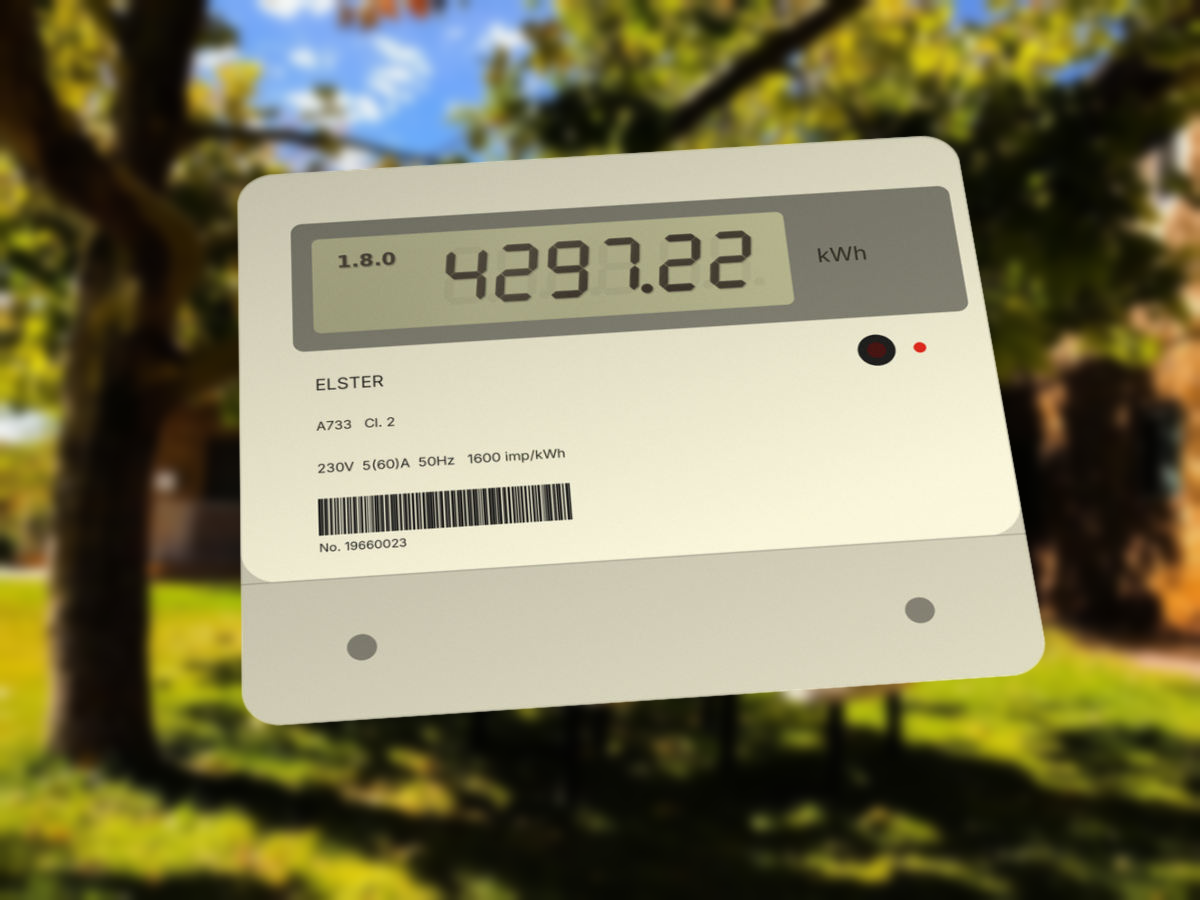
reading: 4297.22 kWh
